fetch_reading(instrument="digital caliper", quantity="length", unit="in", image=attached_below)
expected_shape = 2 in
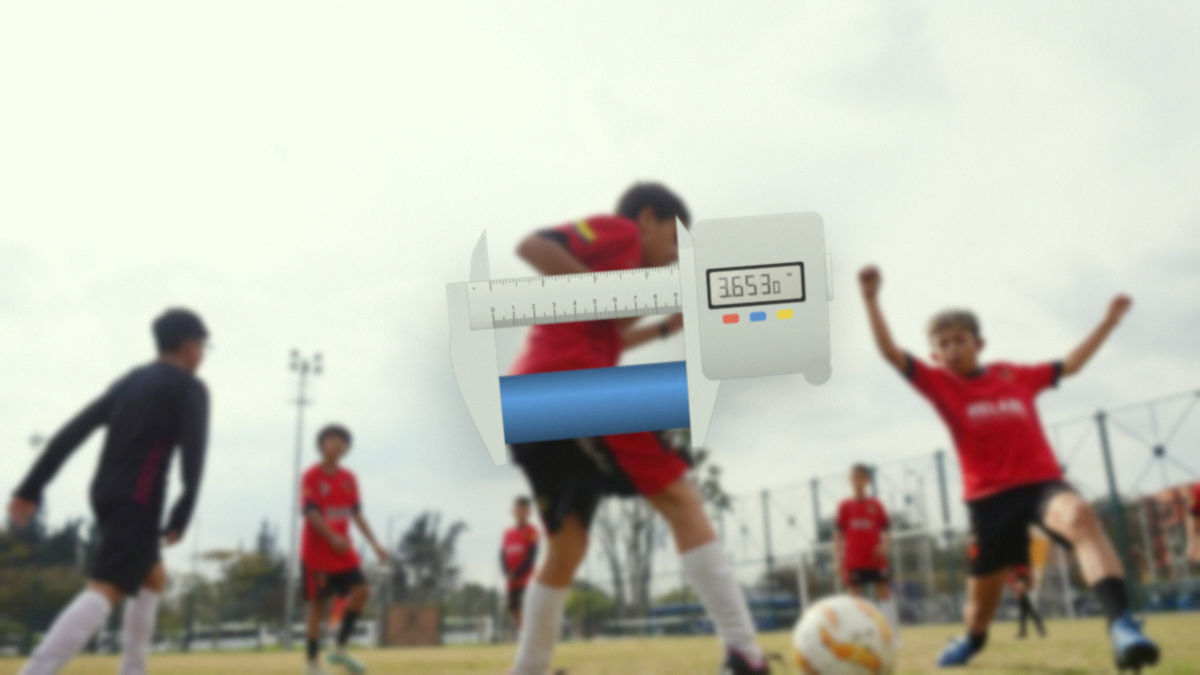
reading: 3.6530 in
